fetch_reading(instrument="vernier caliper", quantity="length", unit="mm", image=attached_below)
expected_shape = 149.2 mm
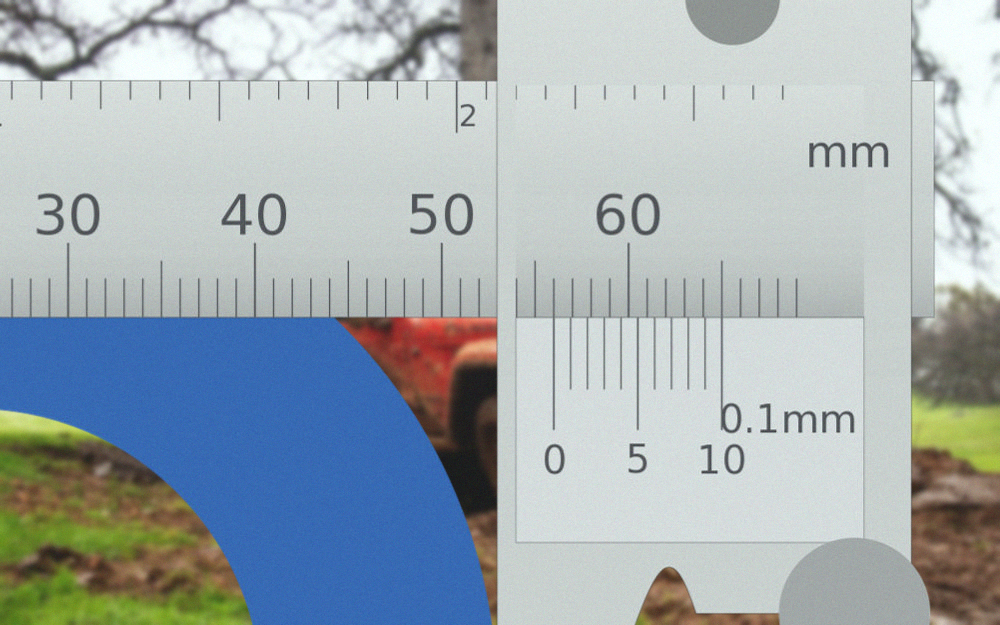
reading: 56.0 mm
